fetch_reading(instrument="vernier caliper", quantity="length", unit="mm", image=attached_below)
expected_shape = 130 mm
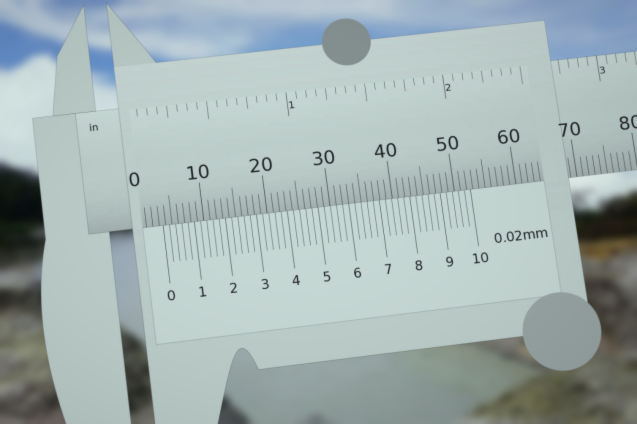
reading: 3.6 mm
